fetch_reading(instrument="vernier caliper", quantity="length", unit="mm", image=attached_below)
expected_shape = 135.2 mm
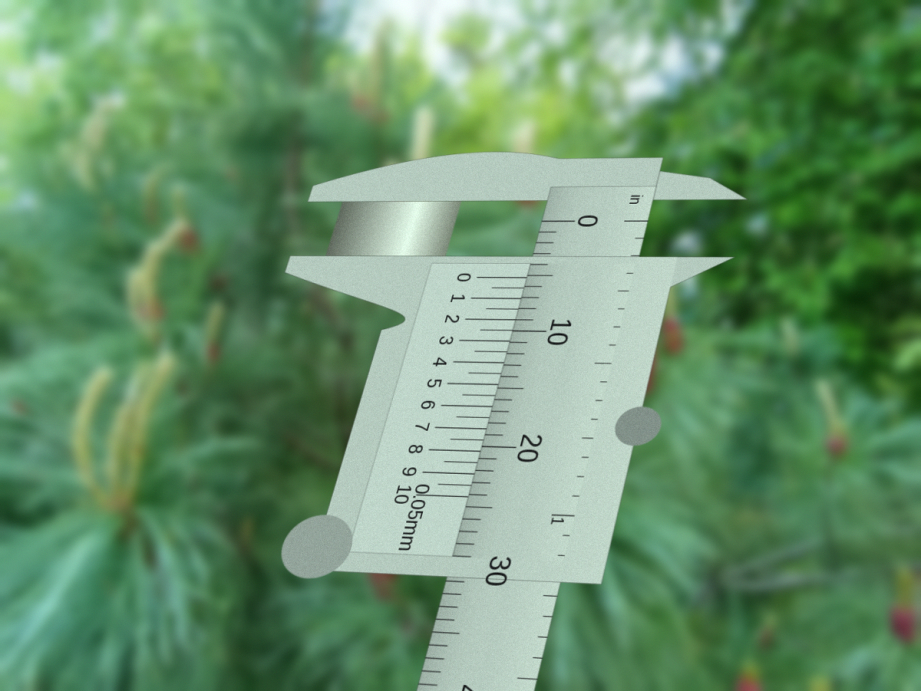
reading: 5.2 mm
